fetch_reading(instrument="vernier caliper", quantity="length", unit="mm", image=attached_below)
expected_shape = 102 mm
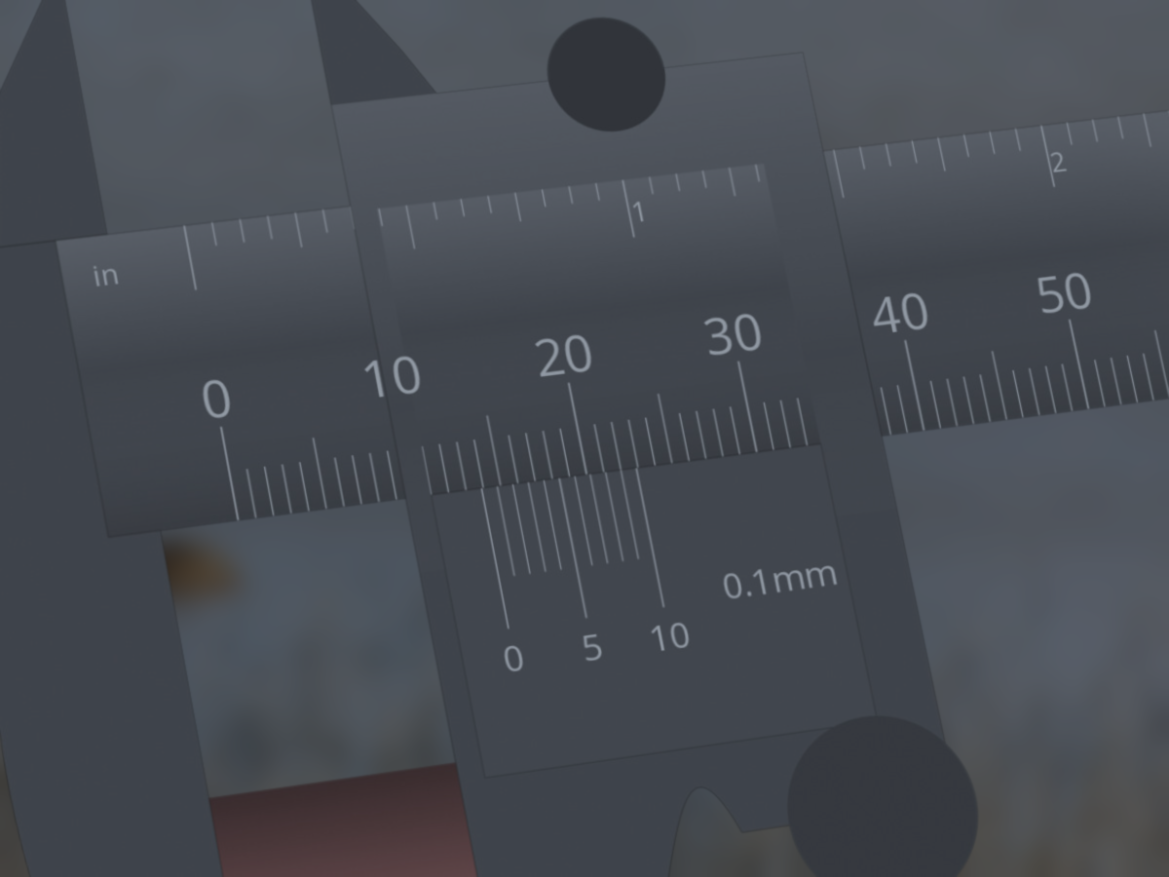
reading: 13.9 mm
